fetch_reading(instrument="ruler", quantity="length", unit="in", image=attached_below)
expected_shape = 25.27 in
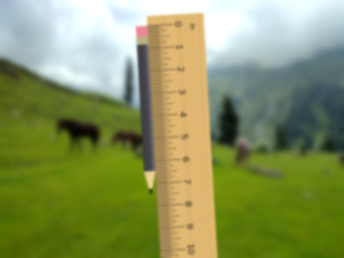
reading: 7.5 in
